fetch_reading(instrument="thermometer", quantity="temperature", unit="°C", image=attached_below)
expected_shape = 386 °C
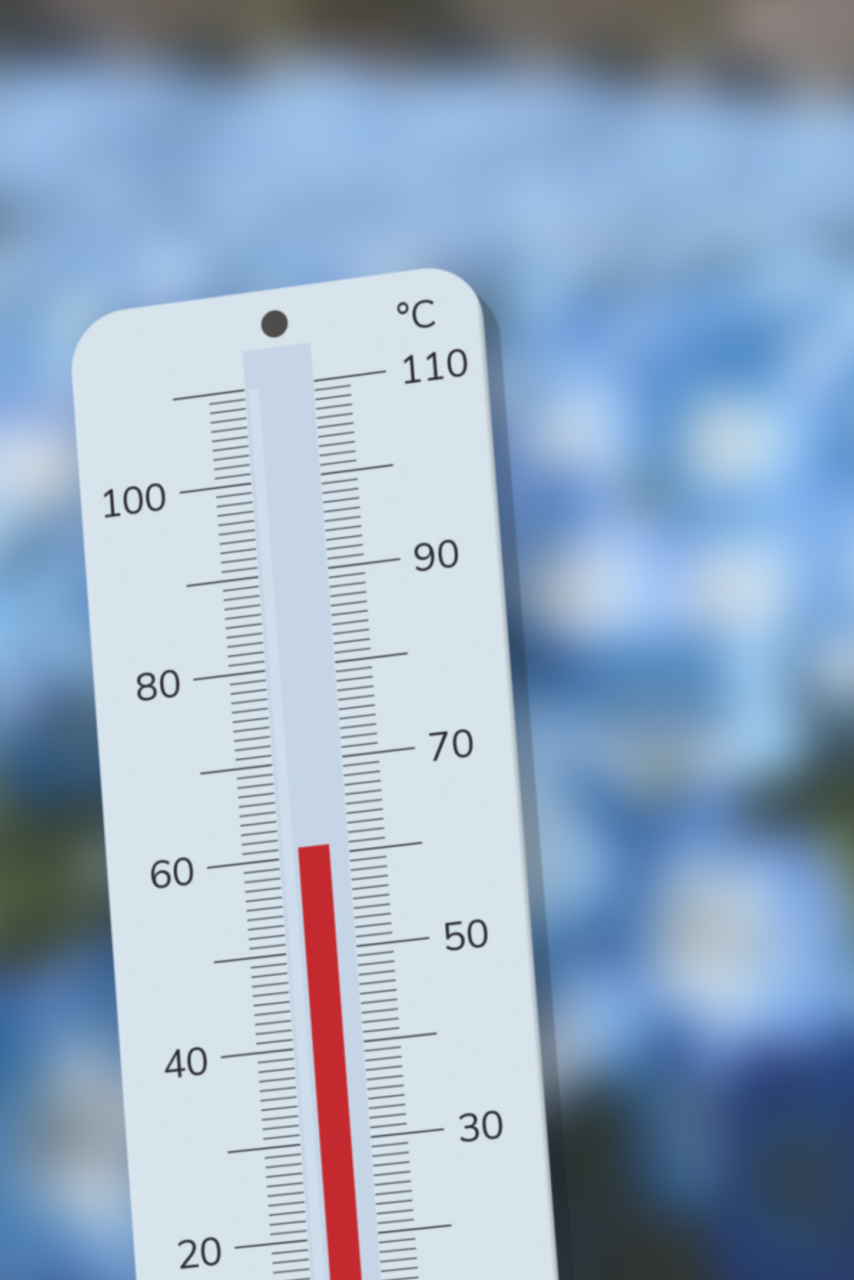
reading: 61 °C
